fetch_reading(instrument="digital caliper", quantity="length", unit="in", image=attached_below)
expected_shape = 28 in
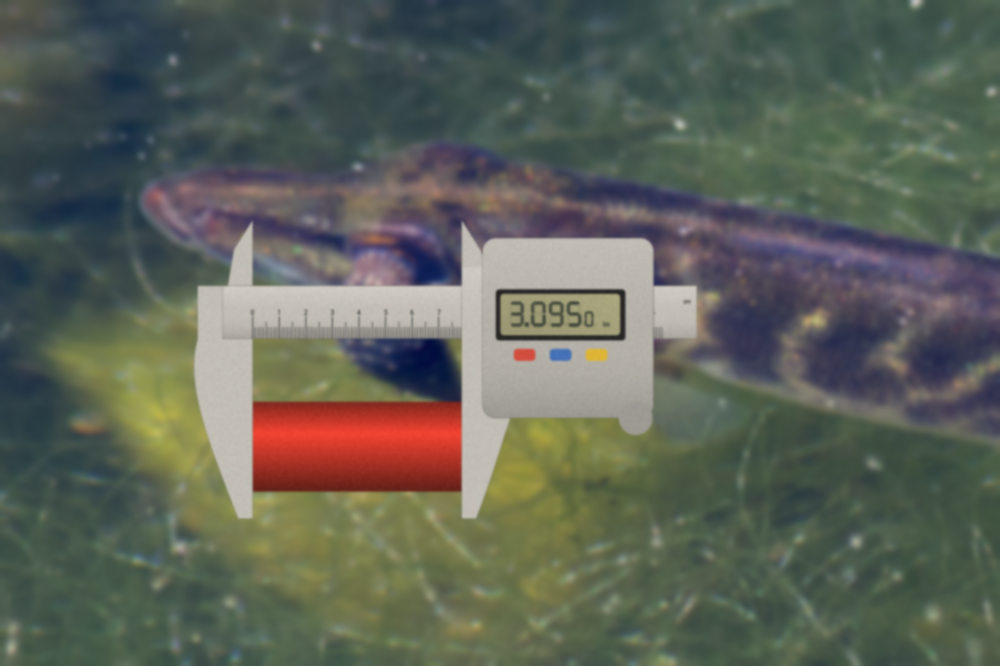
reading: 3.0950 in
